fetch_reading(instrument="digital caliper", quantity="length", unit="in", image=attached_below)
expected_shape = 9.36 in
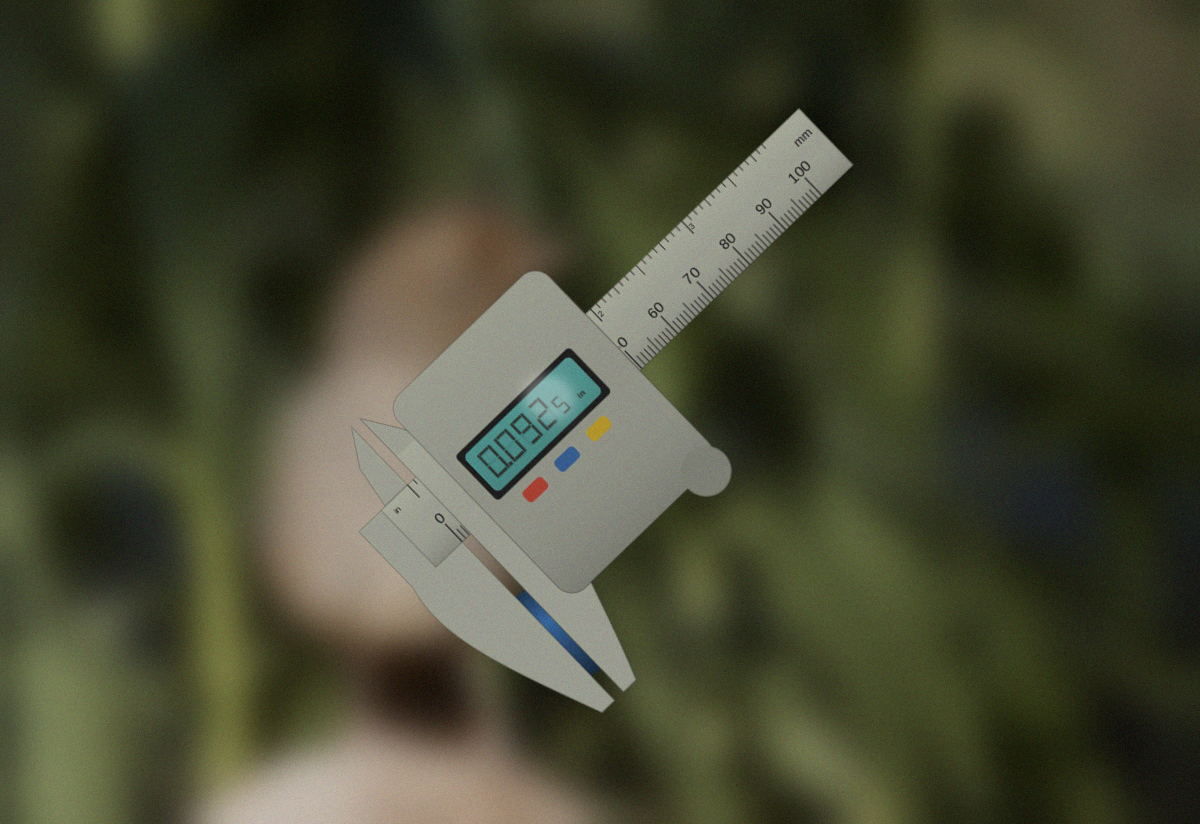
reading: 0.0925 in
